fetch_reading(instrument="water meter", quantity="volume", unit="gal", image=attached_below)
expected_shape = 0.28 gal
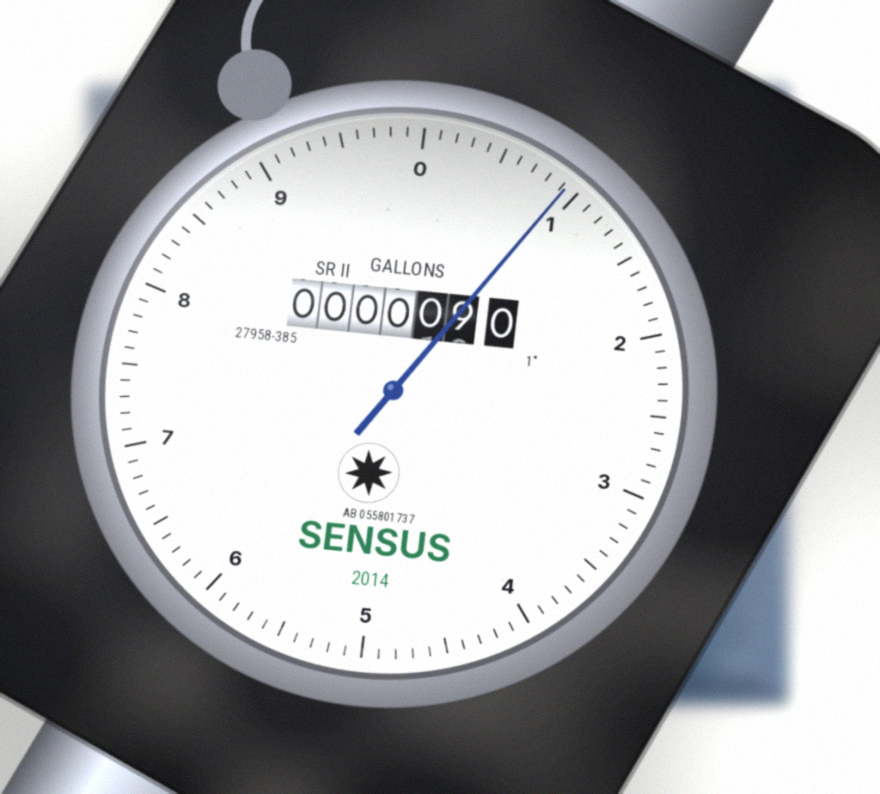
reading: 90.9 gal
